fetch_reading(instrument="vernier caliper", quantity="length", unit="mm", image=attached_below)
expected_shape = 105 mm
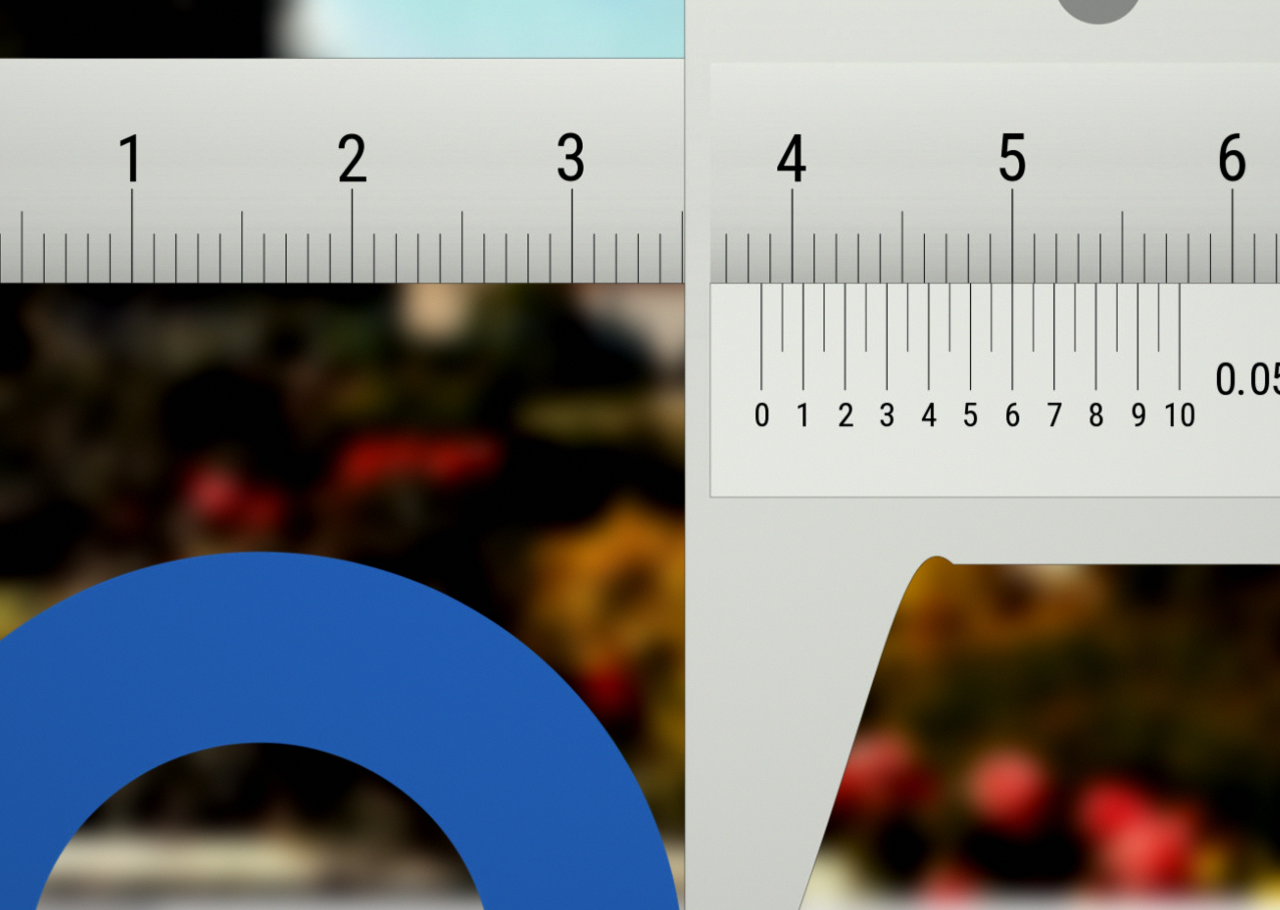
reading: 38.6 mm
